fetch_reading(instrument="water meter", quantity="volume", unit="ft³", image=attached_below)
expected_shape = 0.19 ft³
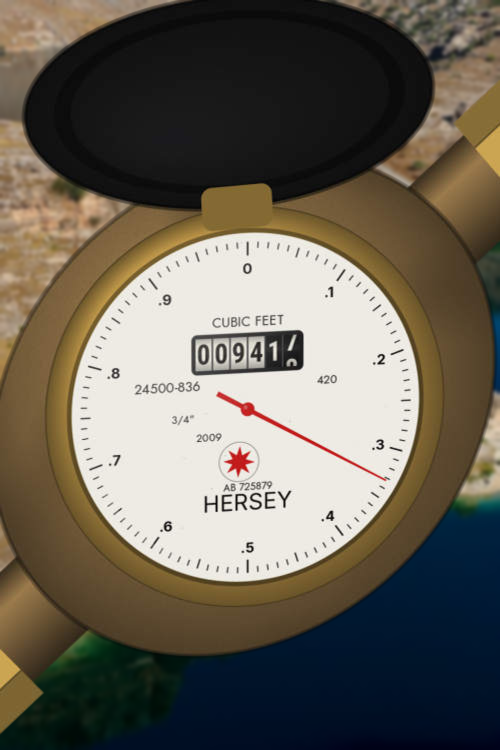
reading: 9417.33 ft³
